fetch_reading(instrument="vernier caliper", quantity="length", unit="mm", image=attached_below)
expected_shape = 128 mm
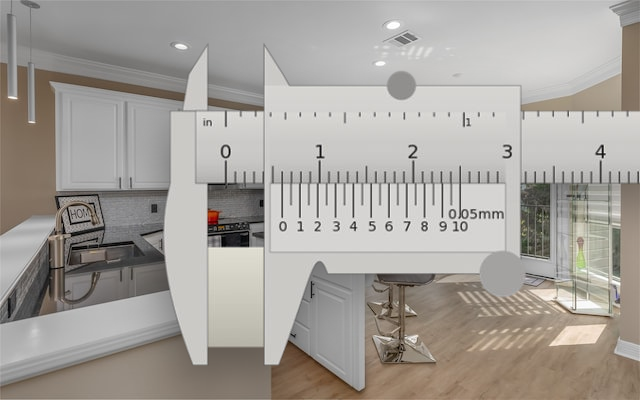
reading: 6.0 mm
